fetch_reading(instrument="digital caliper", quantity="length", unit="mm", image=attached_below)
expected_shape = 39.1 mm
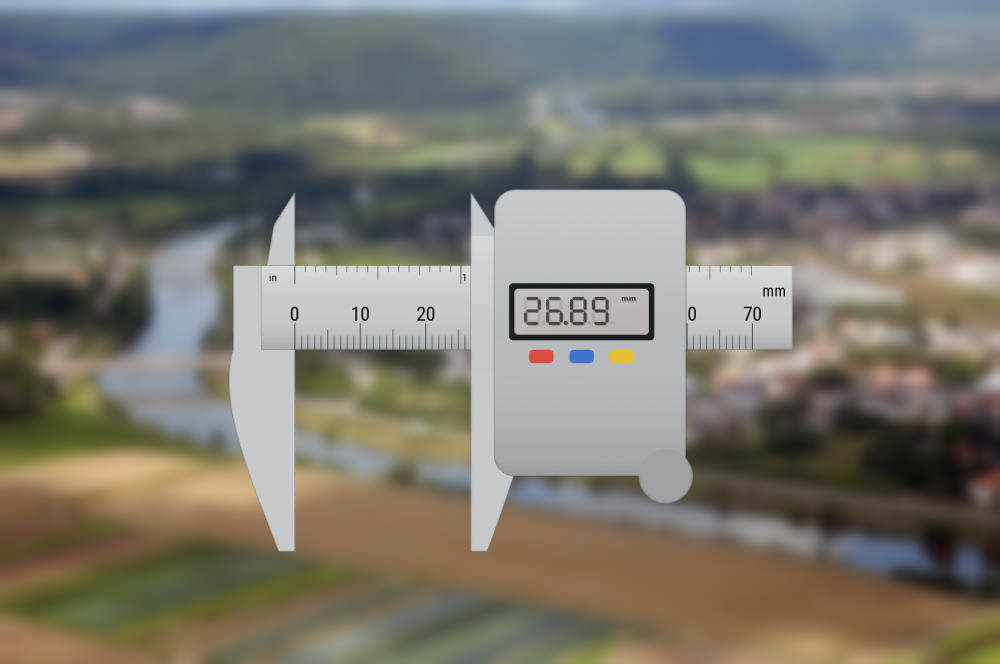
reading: 26.89 mm
